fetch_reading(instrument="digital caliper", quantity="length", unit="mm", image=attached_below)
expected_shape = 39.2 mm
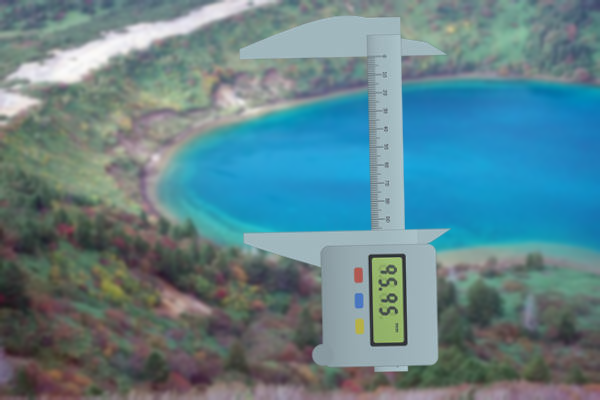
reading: 95.95 mm
